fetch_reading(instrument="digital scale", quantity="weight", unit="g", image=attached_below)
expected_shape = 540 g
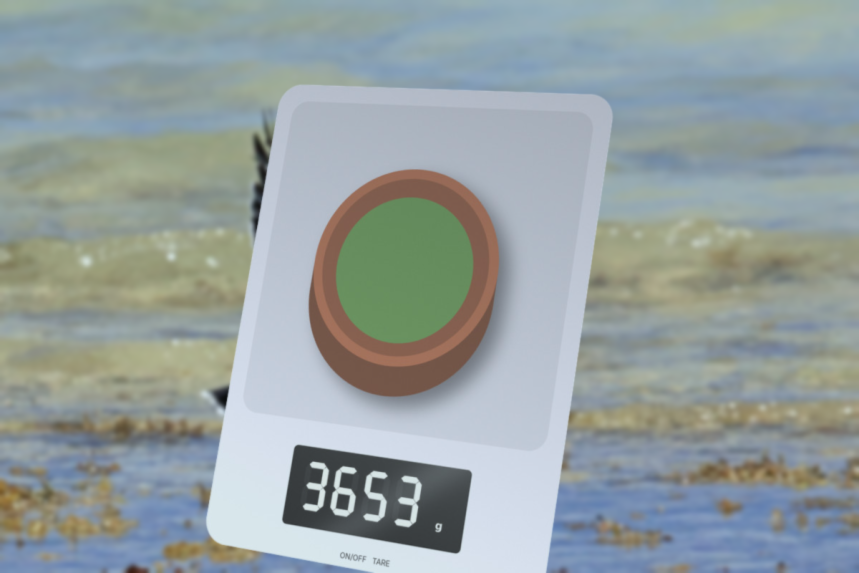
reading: 3653 g
